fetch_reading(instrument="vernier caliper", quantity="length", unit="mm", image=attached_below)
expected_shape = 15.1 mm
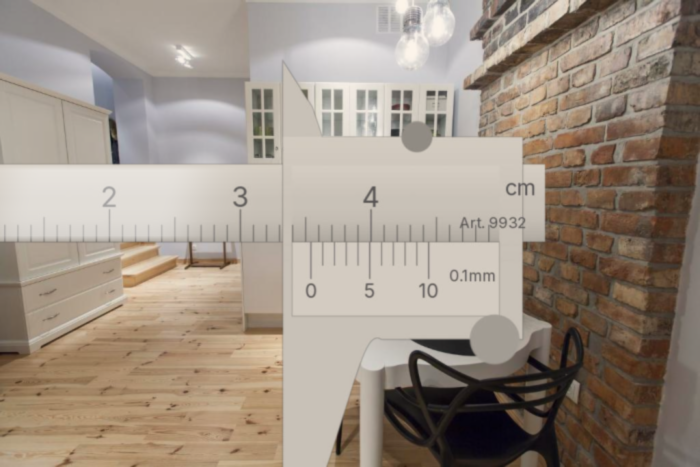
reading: 35.4 mm
